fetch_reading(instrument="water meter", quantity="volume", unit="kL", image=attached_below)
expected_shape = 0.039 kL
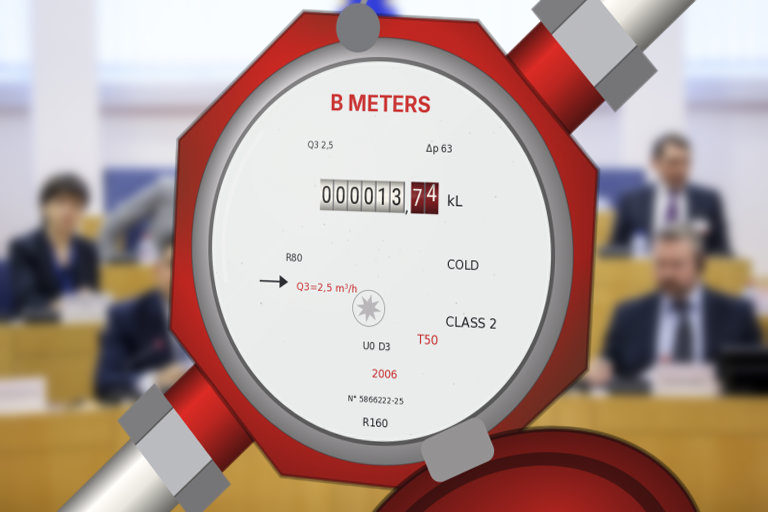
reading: 13.74 kL
